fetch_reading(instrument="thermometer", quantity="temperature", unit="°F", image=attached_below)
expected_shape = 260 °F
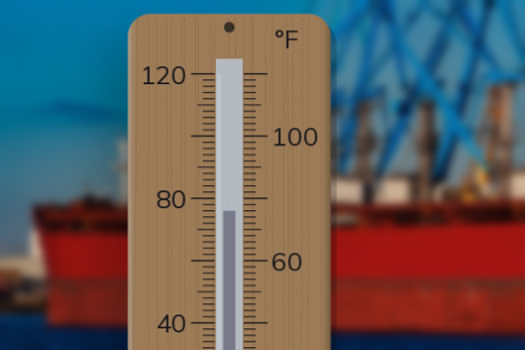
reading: 76 °F
